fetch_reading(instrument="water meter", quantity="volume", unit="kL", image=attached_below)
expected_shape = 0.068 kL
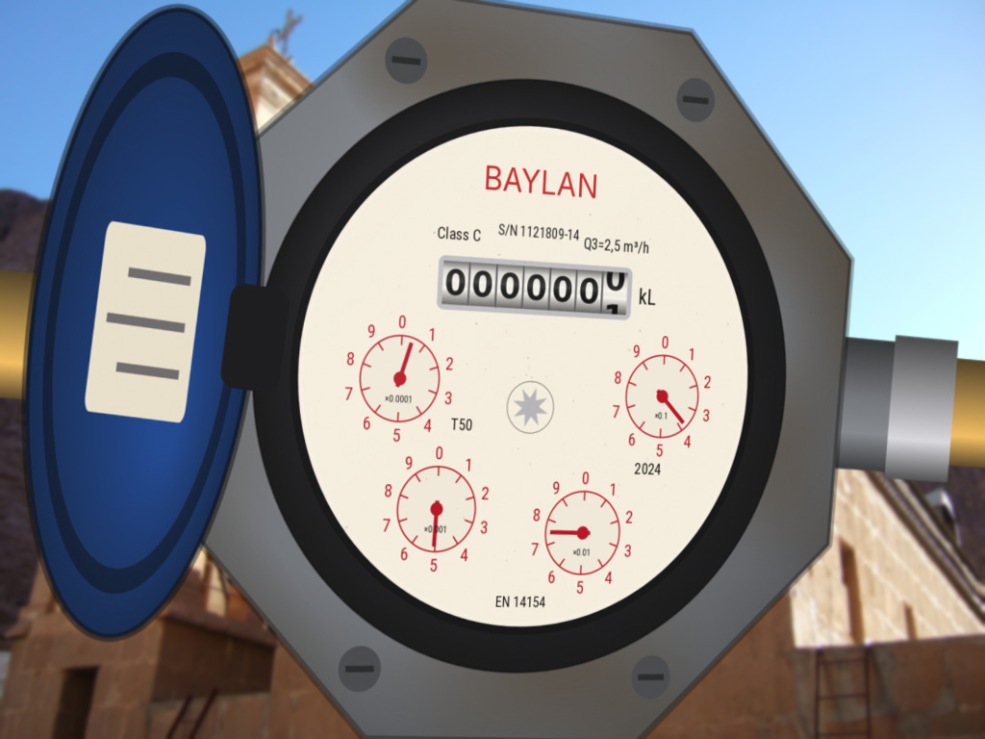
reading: 0.3750 kL
